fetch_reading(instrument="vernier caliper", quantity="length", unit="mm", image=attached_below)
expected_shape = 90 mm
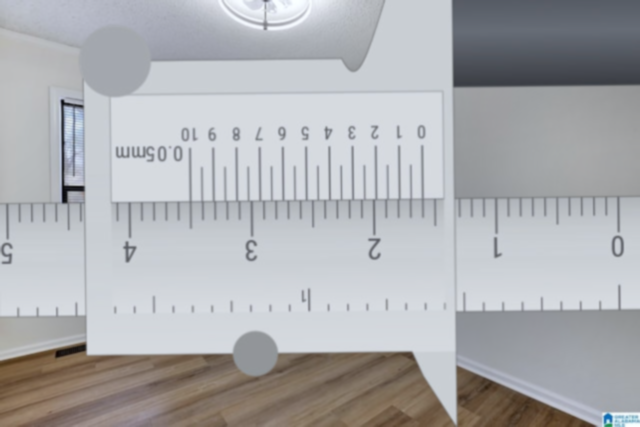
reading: 16.0 mm
